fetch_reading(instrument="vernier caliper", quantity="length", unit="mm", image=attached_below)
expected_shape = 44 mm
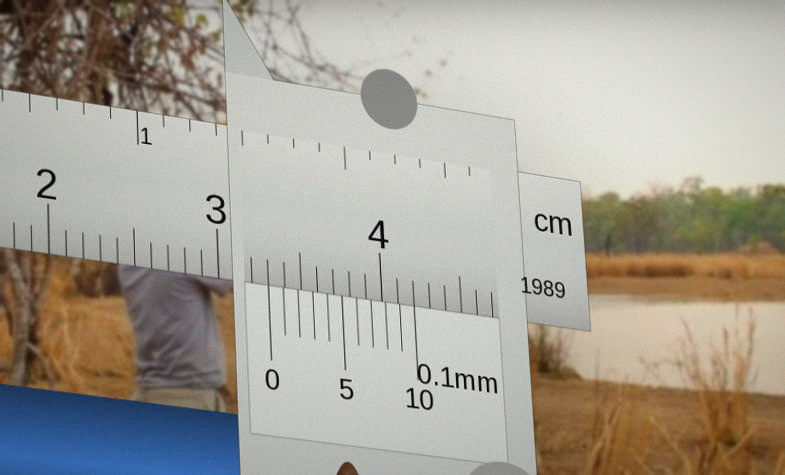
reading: 33.0 mm
